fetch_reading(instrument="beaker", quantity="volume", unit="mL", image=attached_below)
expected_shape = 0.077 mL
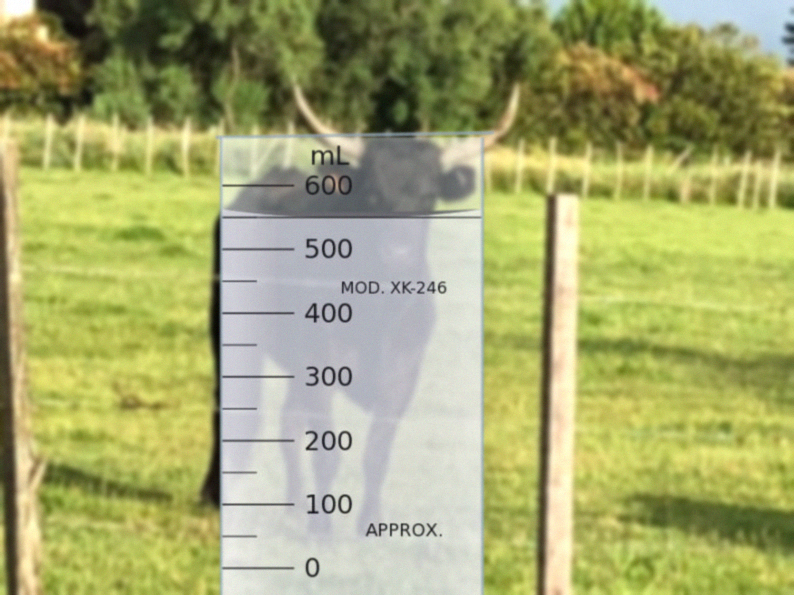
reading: 550 mL
